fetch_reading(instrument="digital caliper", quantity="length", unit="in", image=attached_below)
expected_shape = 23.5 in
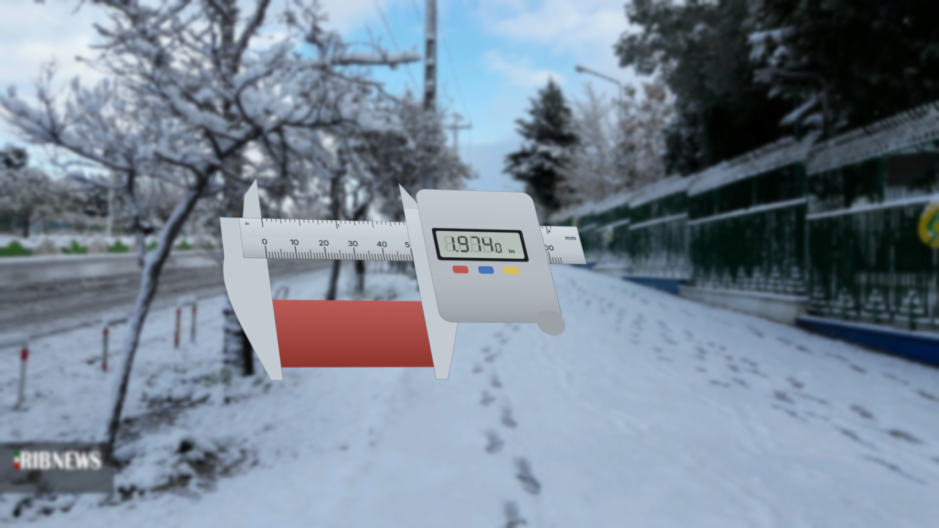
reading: 1.9740 in
